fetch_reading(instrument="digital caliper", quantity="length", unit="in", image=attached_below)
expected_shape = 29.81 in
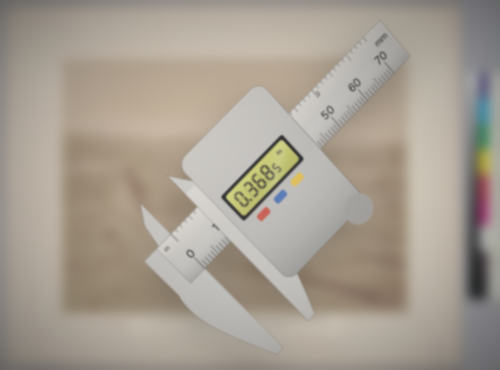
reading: 0.3685 in
